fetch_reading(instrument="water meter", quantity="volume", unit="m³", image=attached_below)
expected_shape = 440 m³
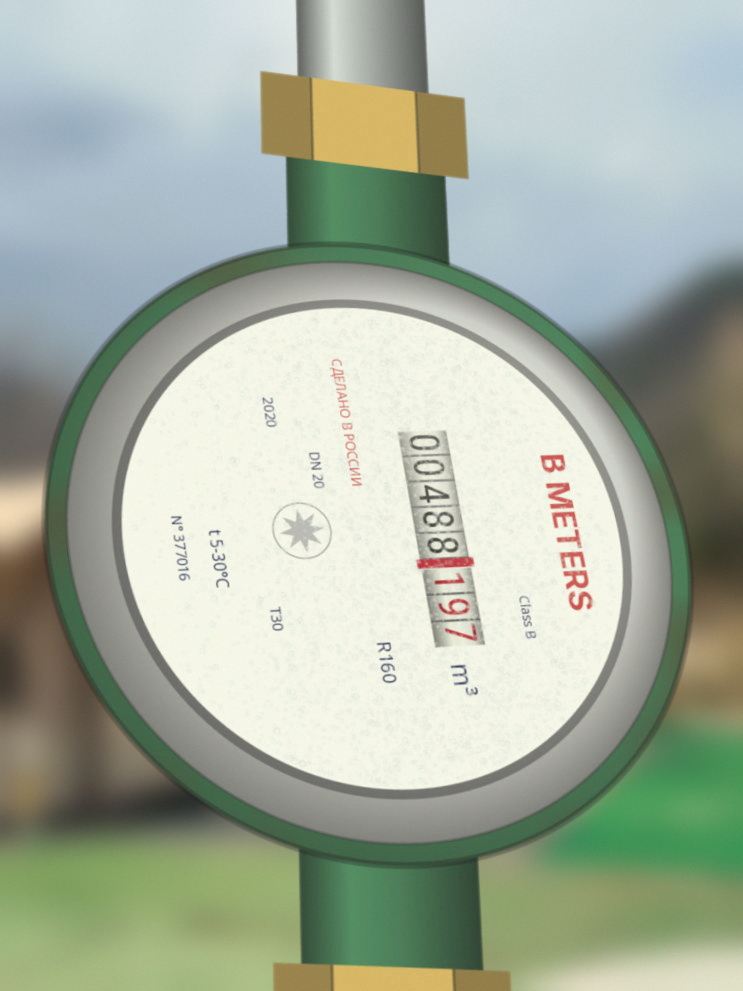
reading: 488.197 m³
